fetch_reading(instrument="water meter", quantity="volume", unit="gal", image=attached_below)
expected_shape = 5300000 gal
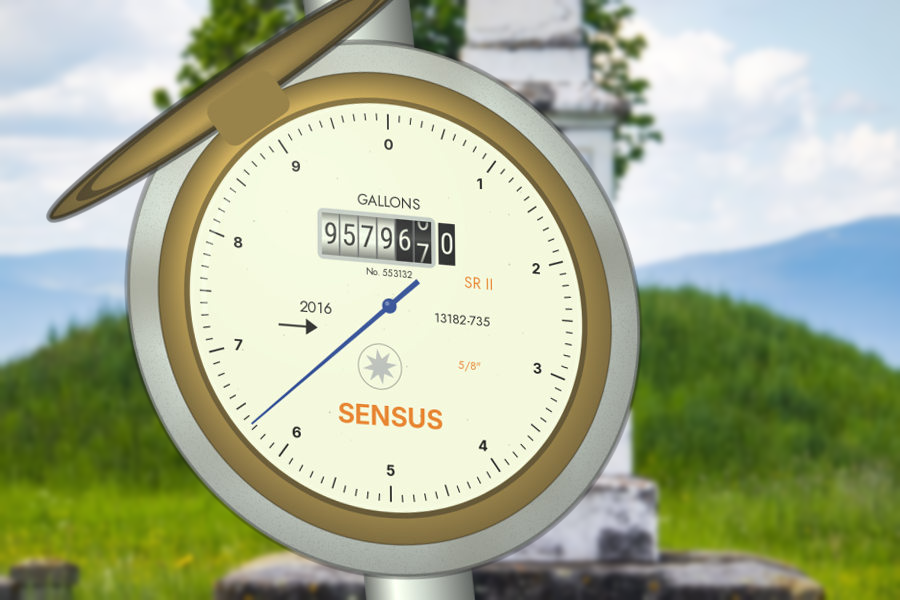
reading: 9579666.3 gal
